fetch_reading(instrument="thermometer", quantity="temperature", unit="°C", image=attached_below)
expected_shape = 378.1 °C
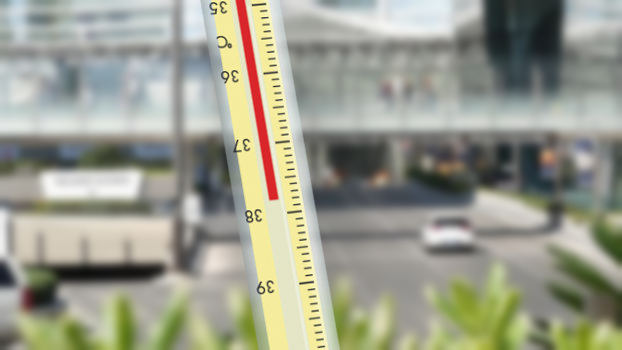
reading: 37.8 °C
